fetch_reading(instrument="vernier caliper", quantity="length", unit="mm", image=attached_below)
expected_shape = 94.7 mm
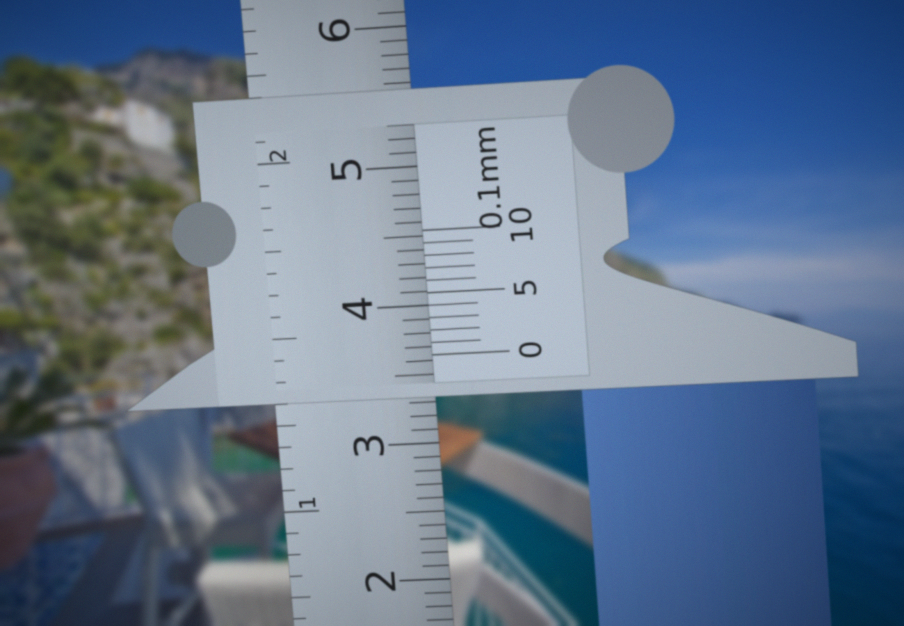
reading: 36.4 mm
